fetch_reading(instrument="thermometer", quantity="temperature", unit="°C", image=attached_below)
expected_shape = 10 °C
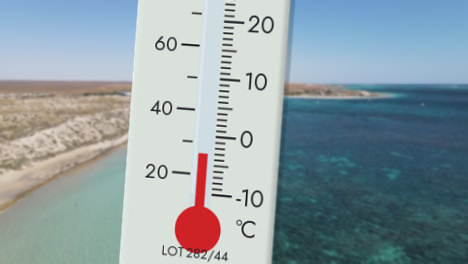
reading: -3 °C
